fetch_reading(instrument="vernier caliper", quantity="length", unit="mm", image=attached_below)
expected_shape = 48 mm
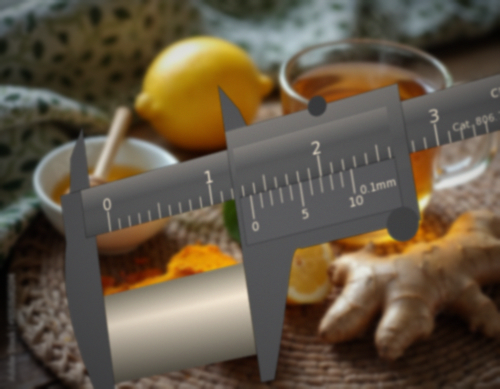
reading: 13.6 mm
